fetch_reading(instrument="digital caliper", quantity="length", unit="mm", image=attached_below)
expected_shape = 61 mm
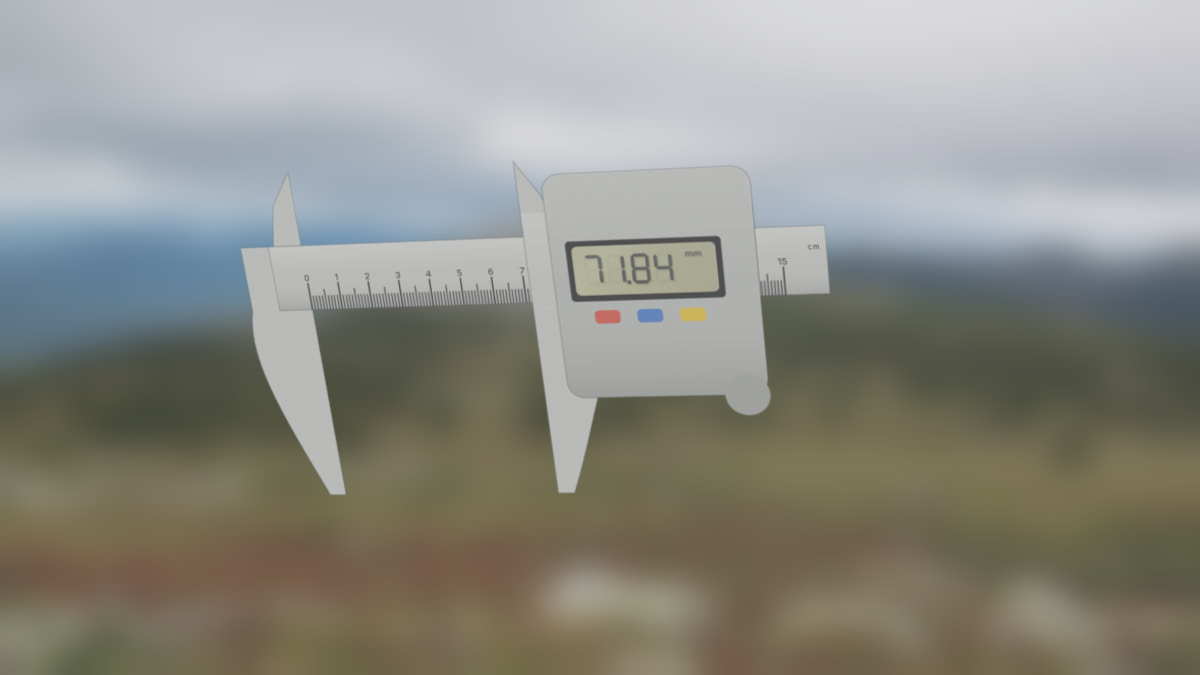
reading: 71.84 mm
